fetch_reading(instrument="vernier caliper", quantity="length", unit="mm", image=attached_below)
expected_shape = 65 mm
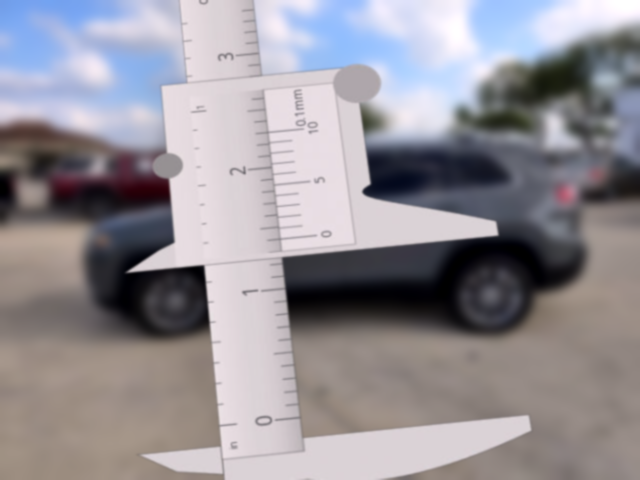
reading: 14.0 mm
